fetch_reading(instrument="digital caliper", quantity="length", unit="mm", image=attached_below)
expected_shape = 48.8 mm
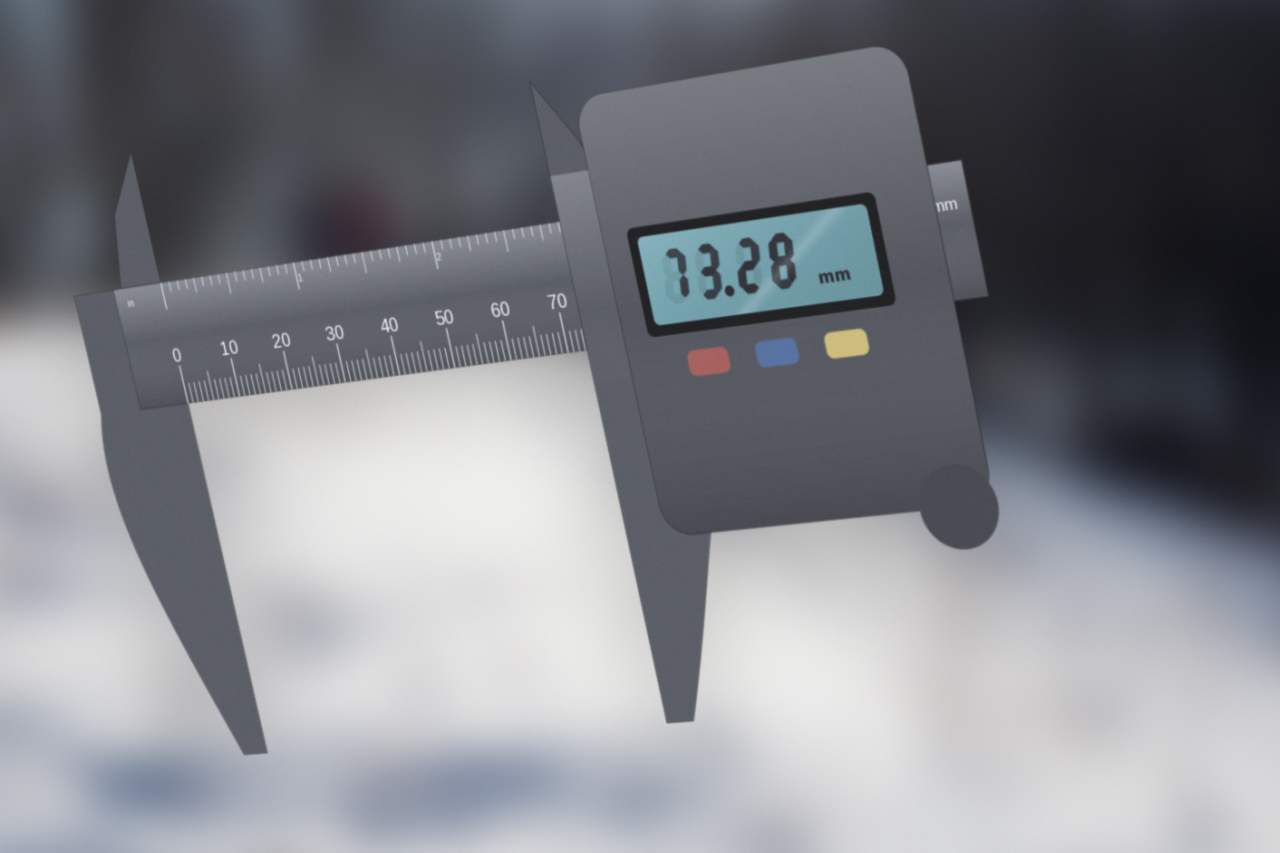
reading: 73.28 mm
